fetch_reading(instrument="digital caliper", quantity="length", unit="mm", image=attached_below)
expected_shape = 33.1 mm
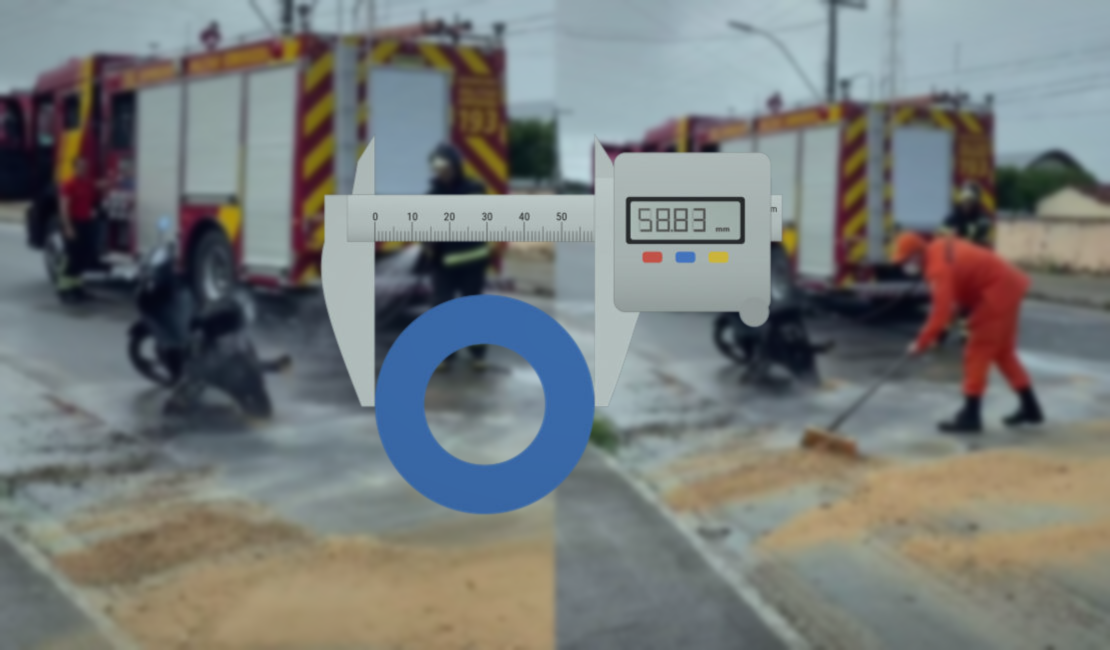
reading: 58.83 mm
